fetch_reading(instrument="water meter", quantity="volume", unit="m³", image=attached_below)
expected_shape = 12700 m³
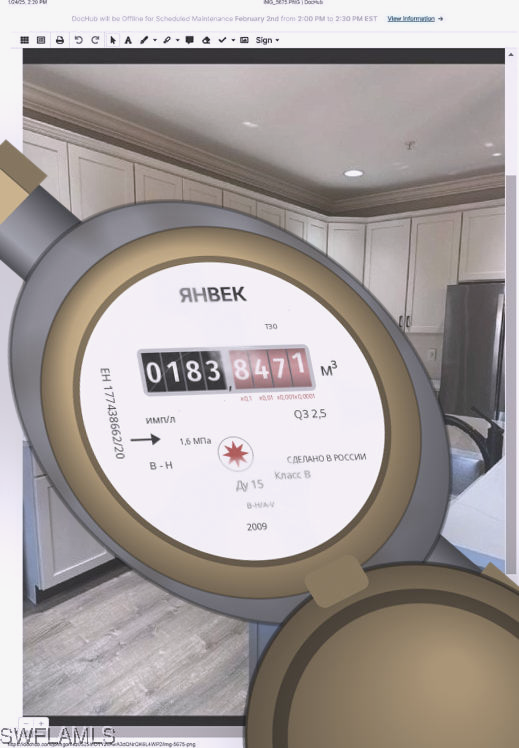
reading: 183.8471 m³
